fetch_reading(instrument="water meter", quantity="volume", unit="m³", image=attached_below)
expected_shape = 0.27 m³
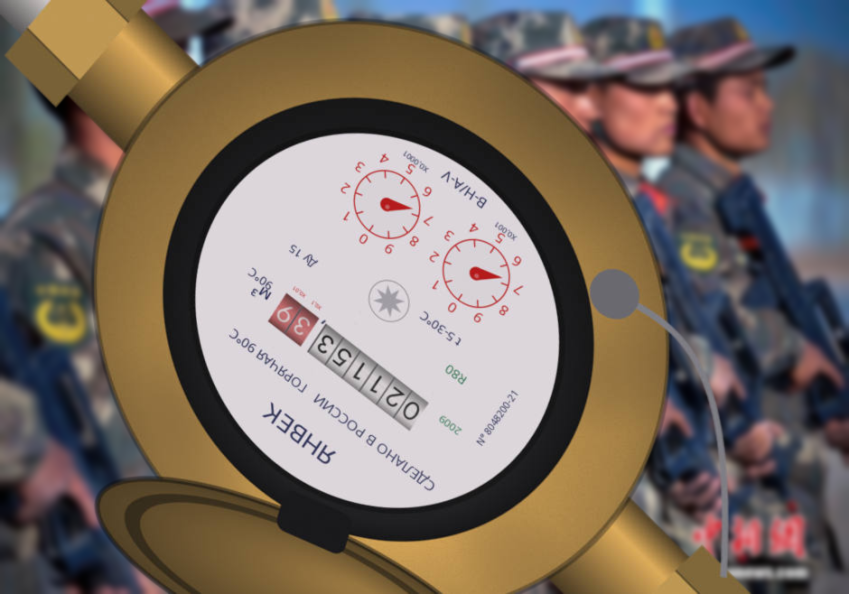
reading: 21153.3966 m³
